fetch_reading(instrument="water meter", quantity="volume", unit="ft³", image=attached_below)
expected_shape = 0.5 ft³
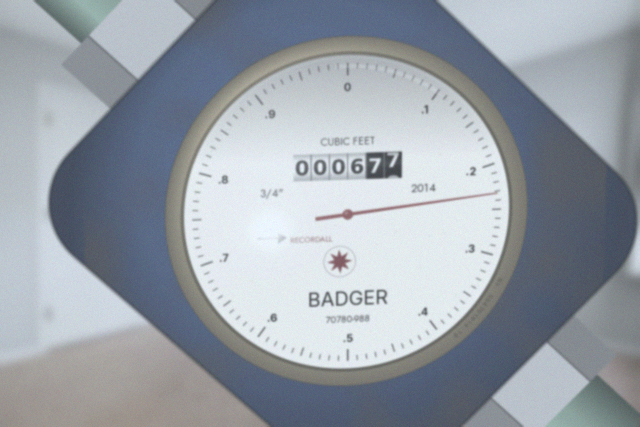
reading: 677.23 ft³
